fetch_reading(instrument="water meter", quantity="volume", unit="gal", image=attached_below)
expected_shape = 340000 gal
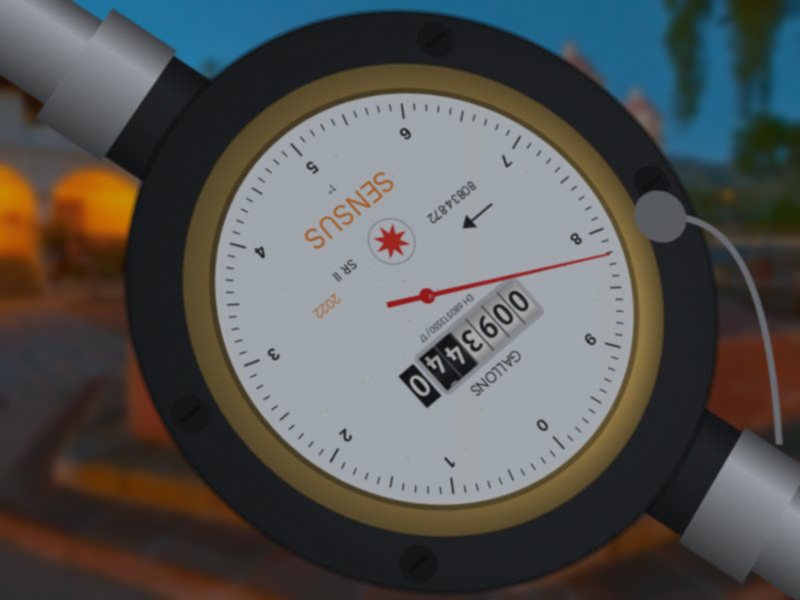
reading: 93438.2 gal
